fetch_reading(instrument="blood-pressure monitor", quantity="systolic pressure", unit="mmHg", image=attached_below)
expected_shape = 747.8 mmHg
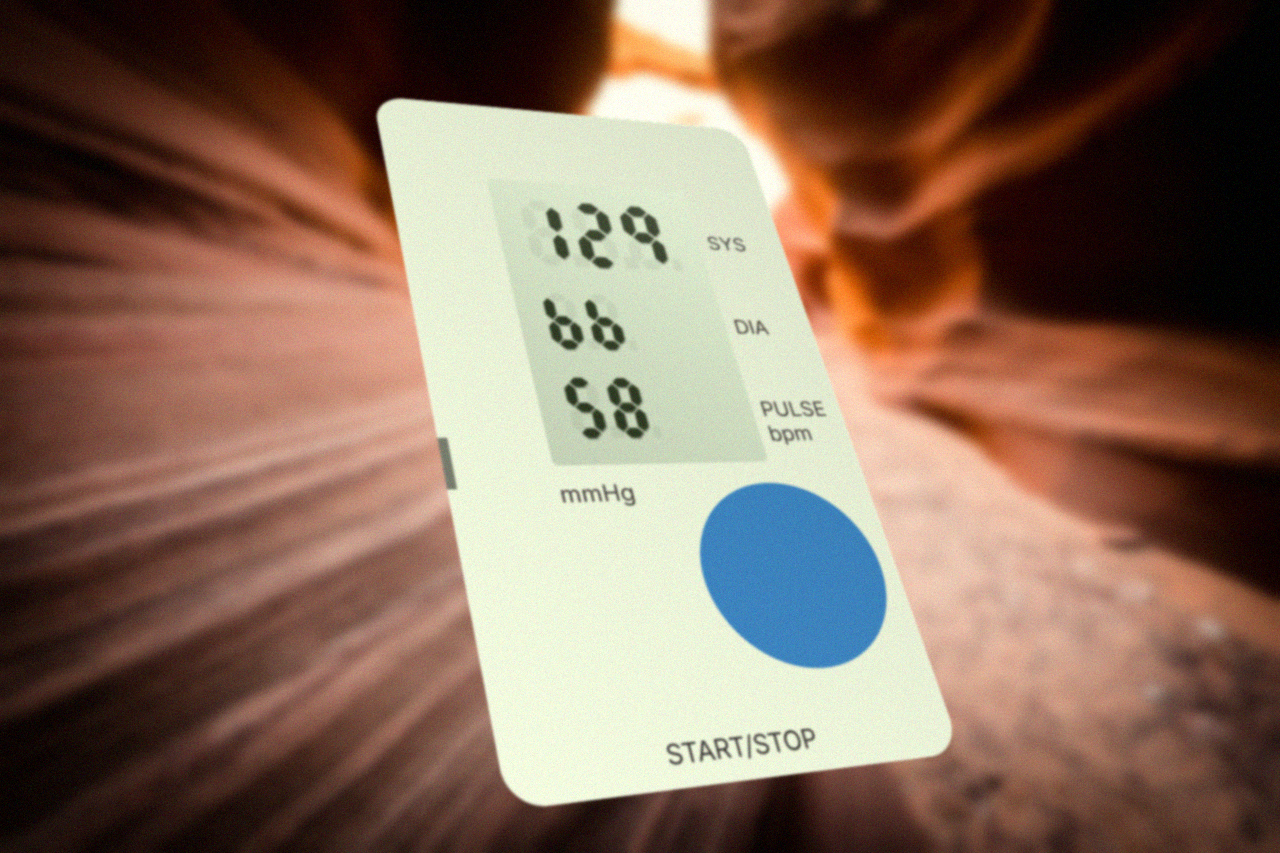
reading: 129 mmHg
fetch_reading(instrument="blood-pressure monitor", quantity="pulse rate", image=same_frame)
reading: 58 bpm
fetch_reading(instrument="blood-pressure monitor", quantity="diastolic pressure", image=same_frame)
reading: 66 mmHg
